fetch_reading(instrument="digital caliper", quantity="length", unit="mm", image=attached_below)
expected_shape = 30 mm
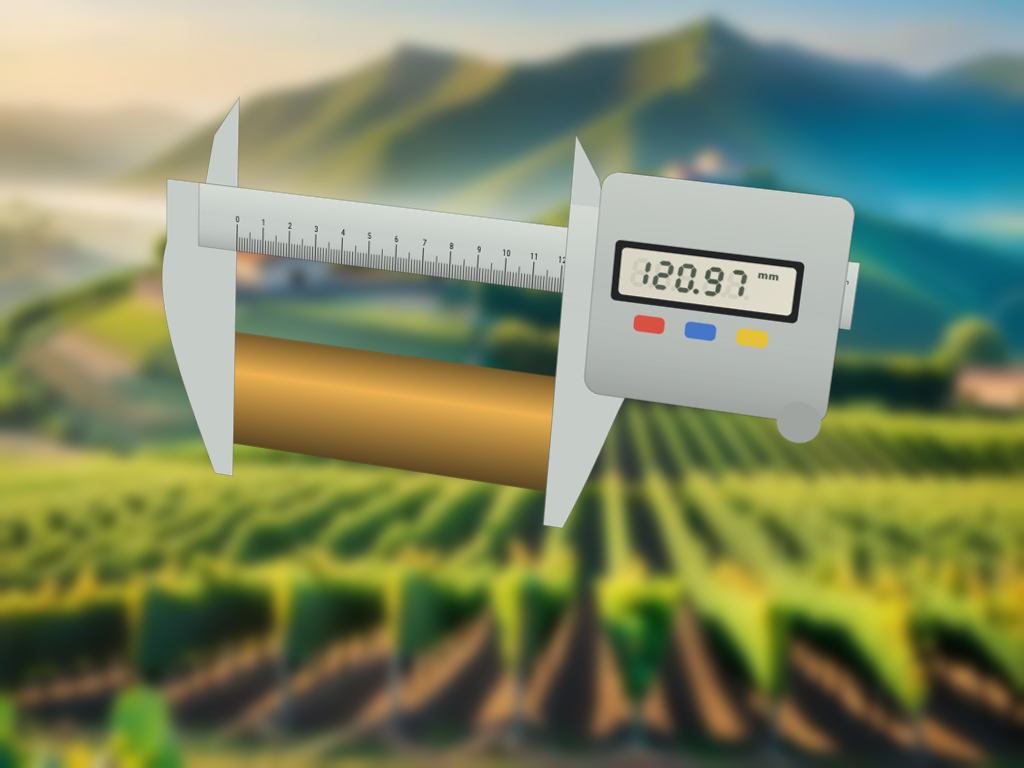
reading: 120.97 mm
